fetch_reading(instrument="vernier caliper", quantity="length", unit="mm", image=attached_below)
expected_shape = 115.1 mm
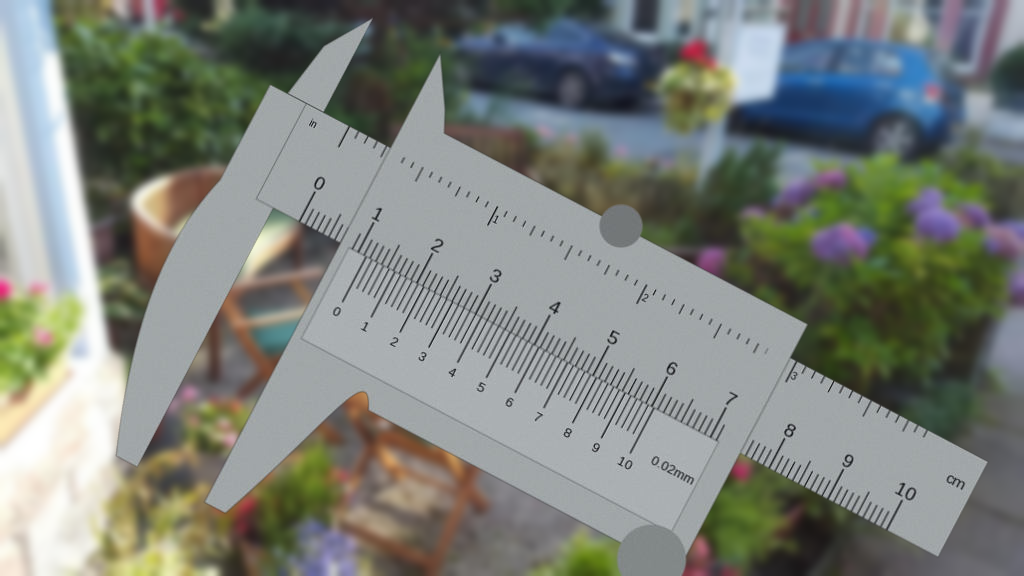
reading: 11.4 mm
